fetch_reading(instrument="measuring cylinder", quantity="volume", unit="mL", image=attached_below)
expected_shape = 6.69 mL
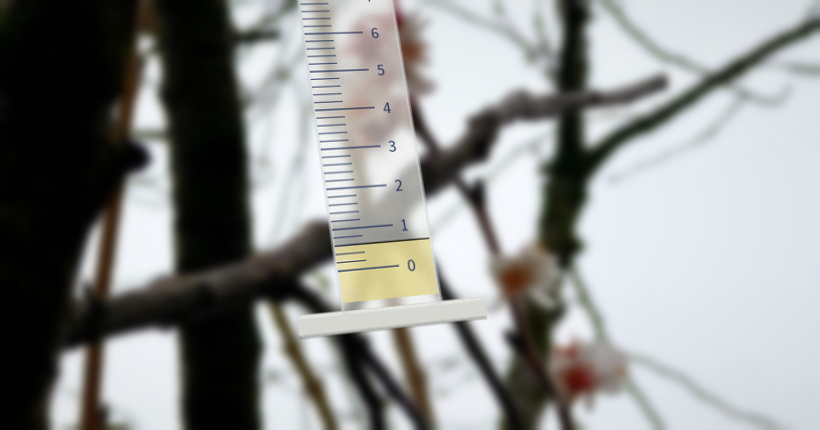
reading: 0.6 mL
